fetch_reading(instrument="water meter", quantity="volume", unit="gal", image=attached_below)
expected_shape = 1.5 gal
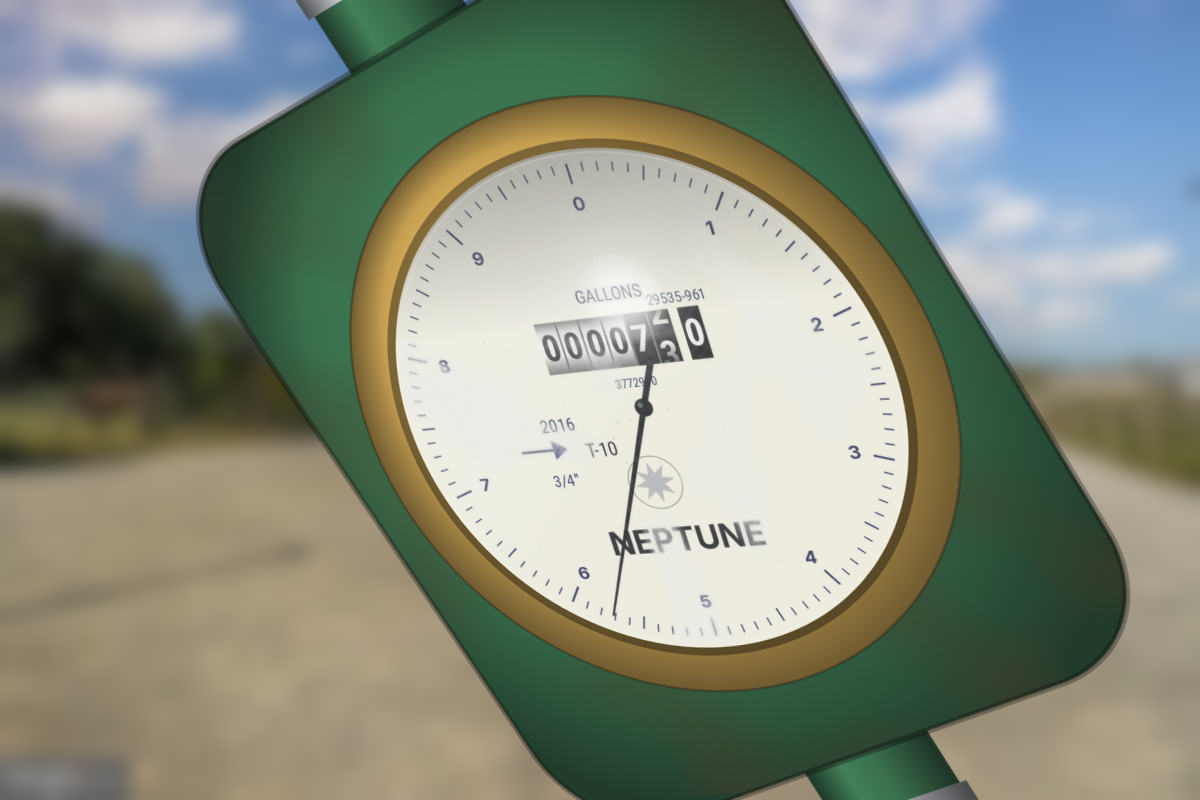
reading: 725.7 gal
